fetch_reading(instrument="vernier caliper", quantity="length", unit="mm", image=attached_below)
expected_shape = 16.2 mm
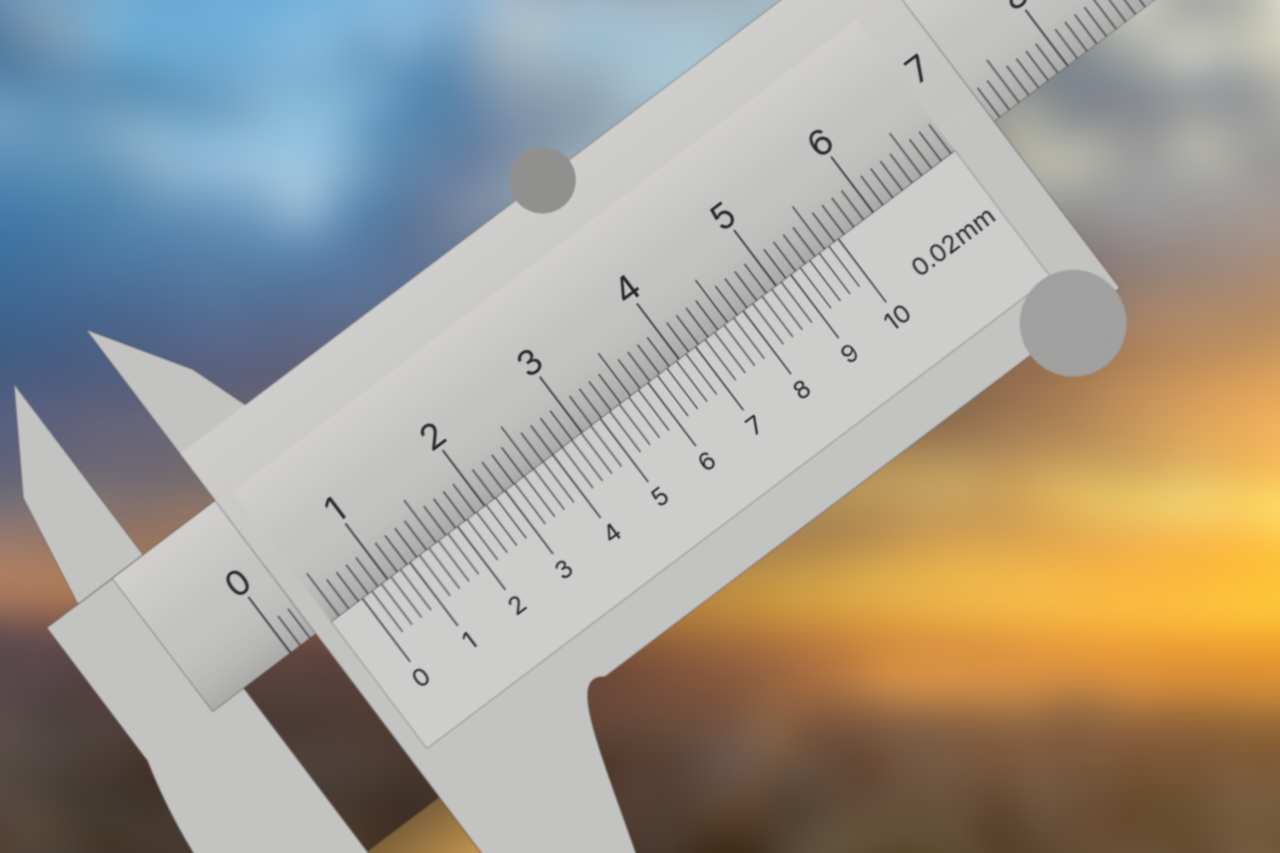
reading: 7.4 mm
